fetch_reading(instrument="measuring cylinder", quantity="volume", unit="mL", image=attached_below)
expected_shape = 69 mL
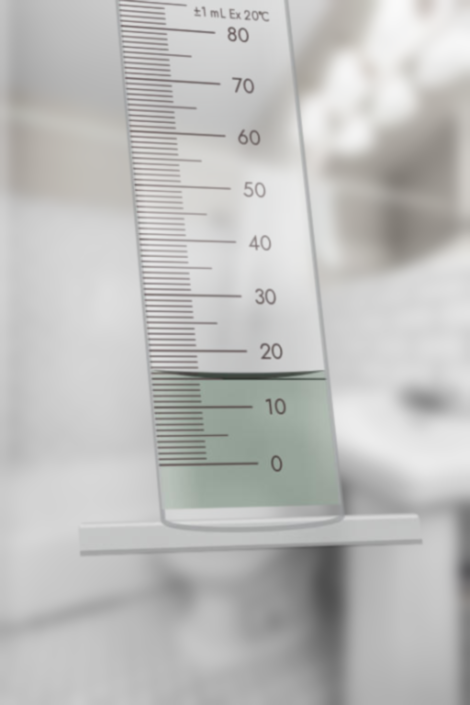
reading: 15 mL
